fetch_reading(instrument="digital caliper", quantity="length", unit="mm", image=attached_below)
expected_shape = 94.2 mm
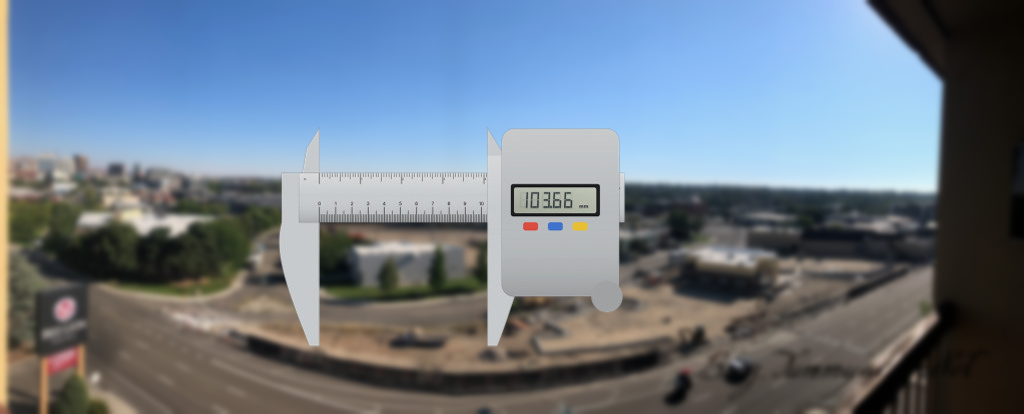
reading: 103.66 mm
